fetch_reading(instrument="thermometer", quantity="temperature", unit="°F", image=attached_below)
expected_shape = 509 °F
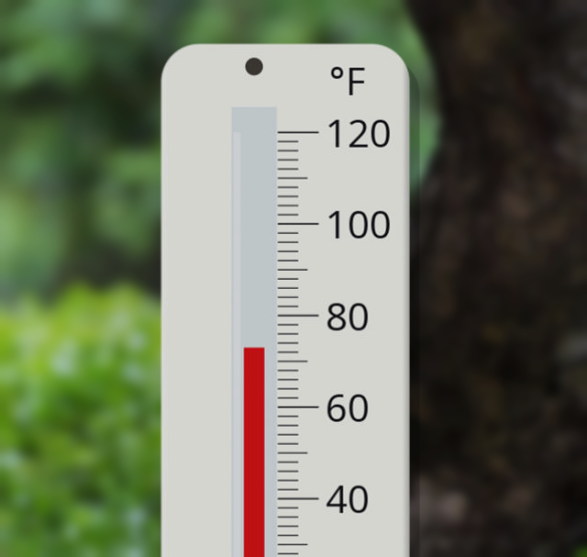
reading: 73 °F
